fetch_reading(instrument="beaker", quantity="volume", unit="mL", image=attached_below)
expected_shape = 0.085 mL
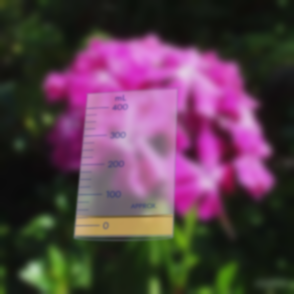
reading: 25 mL
